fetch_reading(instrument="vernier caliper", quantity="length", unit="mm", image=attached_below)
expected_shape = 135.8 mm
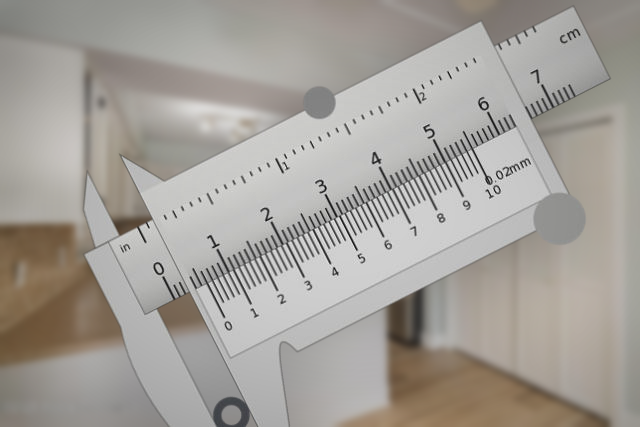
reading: 6.0 mm
